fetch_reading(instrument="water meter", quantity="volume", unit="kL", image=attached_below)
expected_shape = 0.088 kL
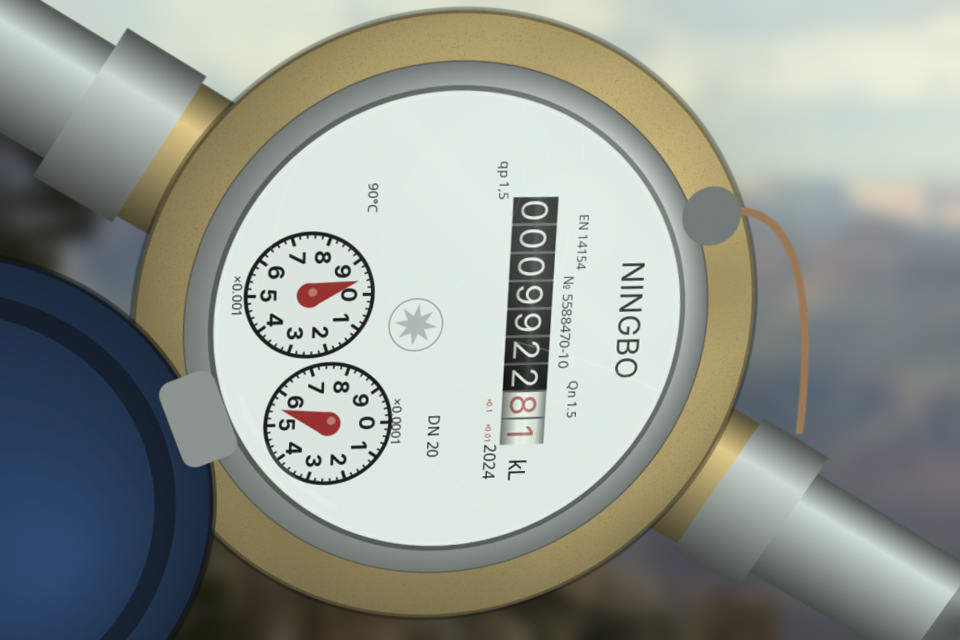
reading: 9922.8095 kL
